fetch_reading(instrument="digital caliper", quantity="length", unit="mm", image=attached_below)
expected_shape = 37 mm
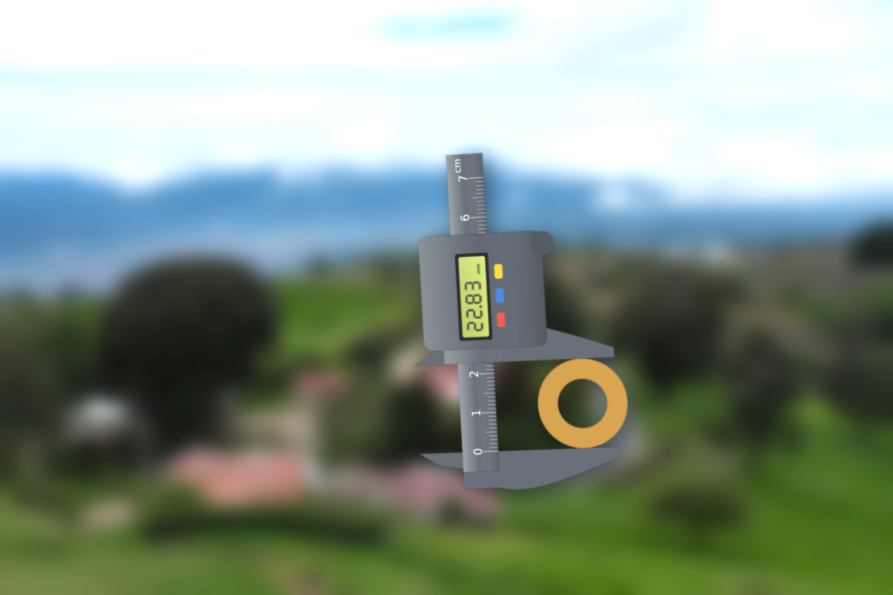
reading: 22.83 mm
